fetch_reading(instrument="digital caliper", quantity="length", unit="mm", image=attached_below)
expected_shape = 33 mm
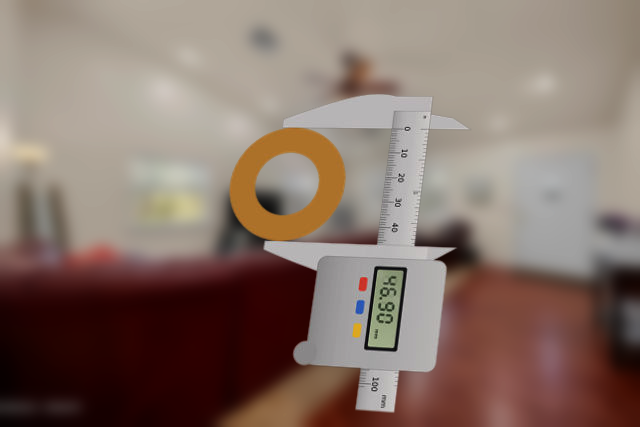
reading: 46.90 mm
